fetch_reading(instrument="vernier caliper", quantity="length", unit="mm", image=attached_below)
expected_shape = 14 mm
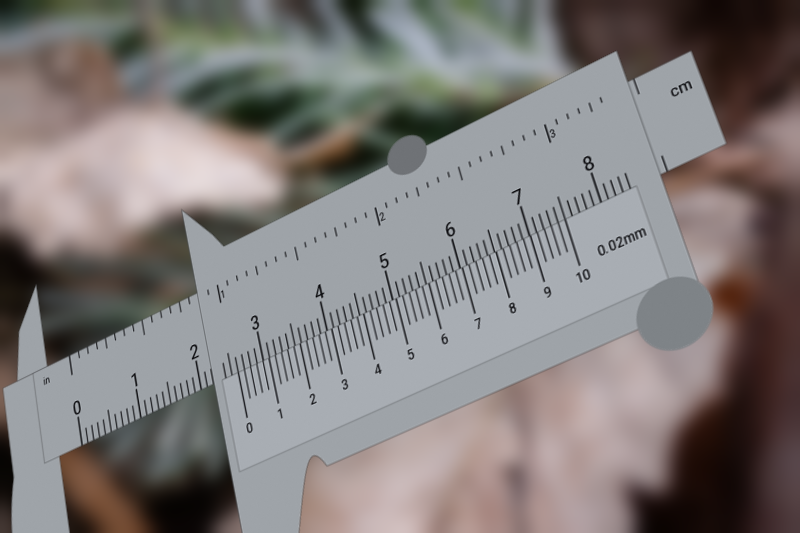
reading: 26.0 mm
